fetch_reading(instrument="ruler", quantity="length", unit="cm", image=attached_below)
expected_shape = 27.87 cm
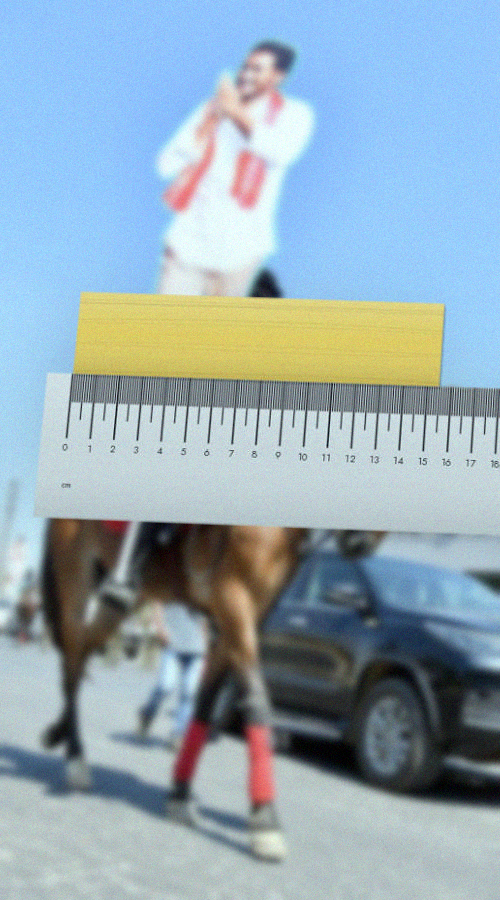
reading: 15.5 cm
